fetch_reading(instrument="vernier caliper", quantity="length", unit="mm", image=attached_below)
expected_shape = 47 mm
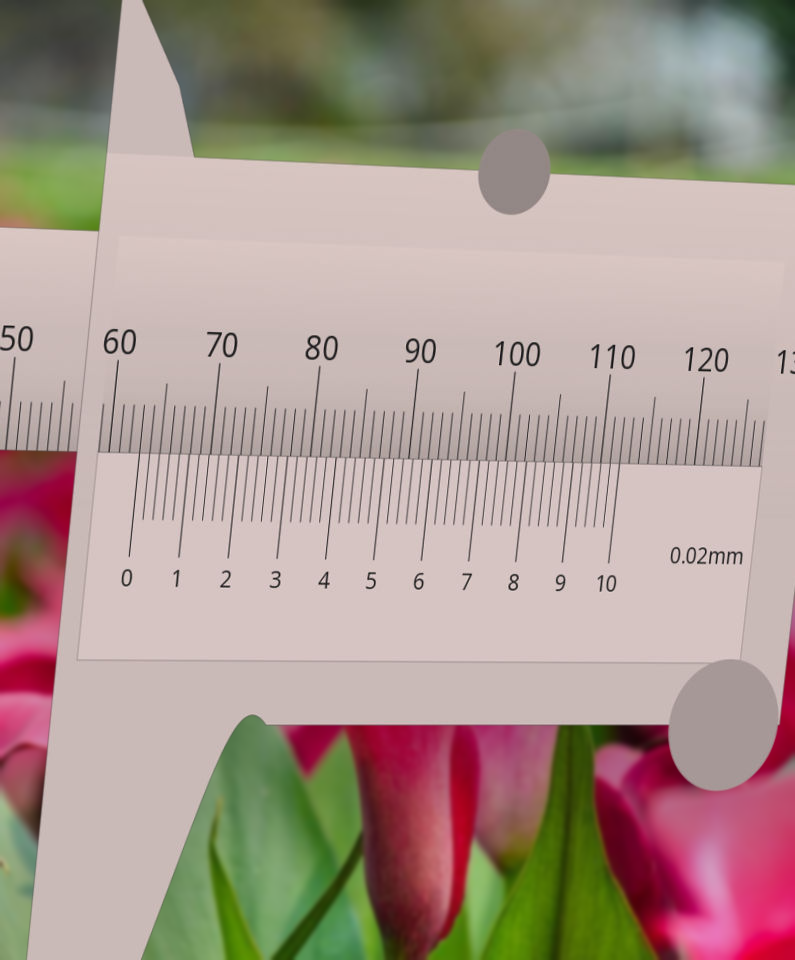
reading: 63.0 mm
